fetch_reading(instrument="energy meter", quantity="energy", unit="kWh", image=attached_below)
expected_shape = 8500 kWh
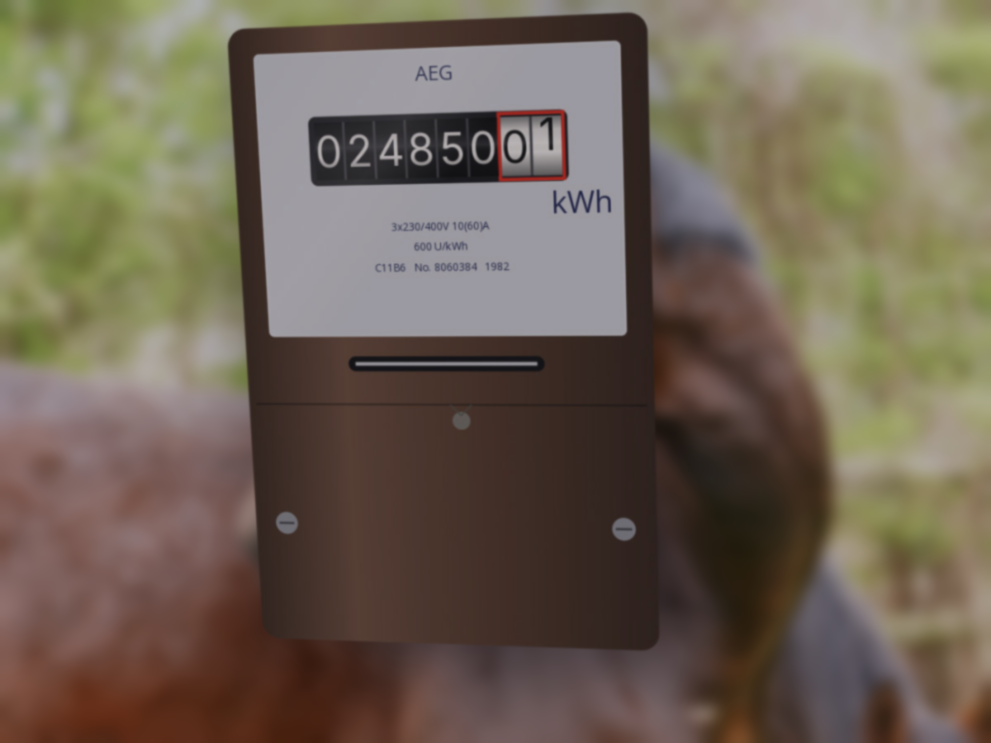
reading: 24850.01 kWh
